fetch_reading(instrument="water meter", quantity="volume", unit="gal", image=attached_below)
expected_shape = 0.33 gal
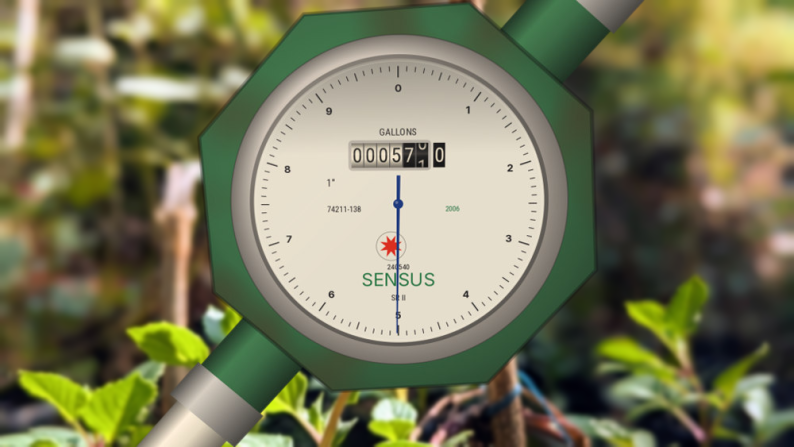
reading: 5705.0 gal
